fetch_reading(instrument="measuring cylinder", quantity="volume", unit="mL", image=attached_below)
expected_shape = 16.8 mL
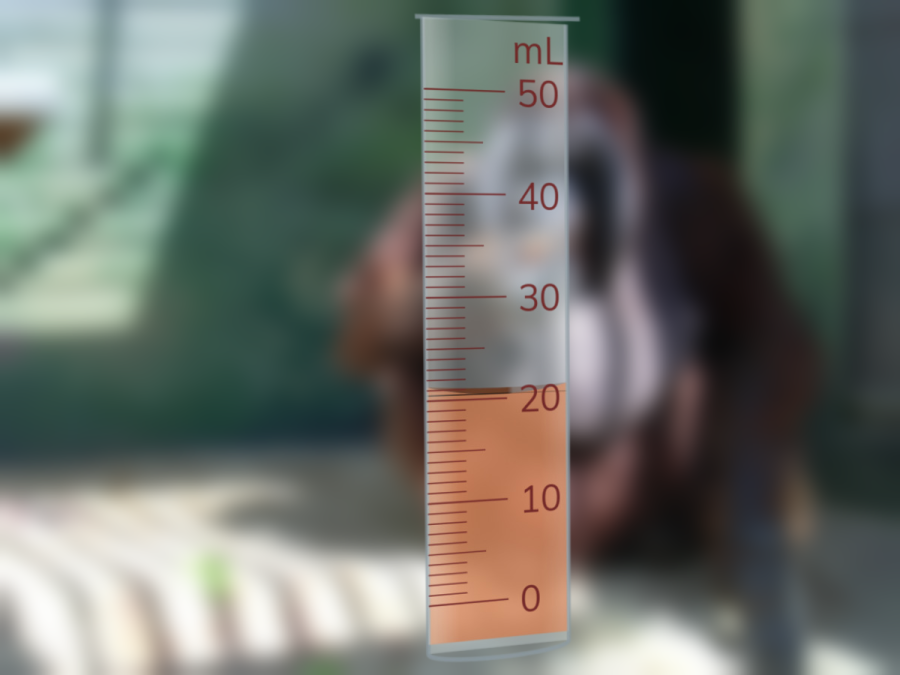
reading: 20.5 mL
